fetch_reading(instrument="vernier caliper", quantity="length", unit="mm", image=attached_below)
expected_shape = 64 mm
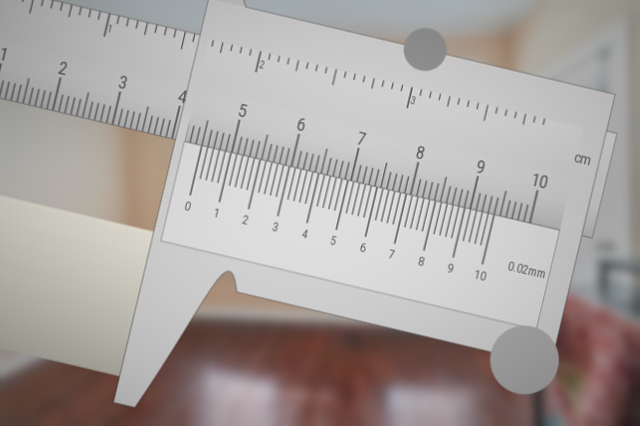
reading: 45.0 mm
